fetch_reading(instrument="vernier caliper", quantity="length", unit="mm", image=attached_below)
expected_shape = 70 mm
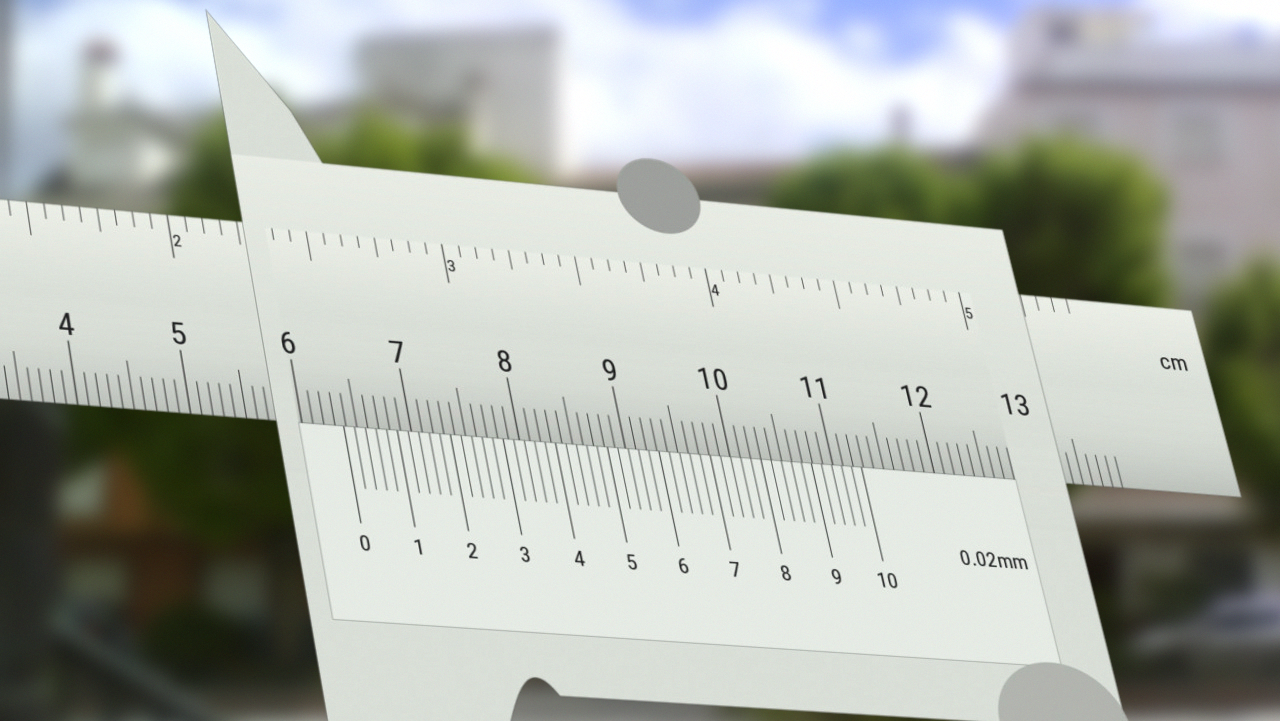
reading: 63.8 mm
